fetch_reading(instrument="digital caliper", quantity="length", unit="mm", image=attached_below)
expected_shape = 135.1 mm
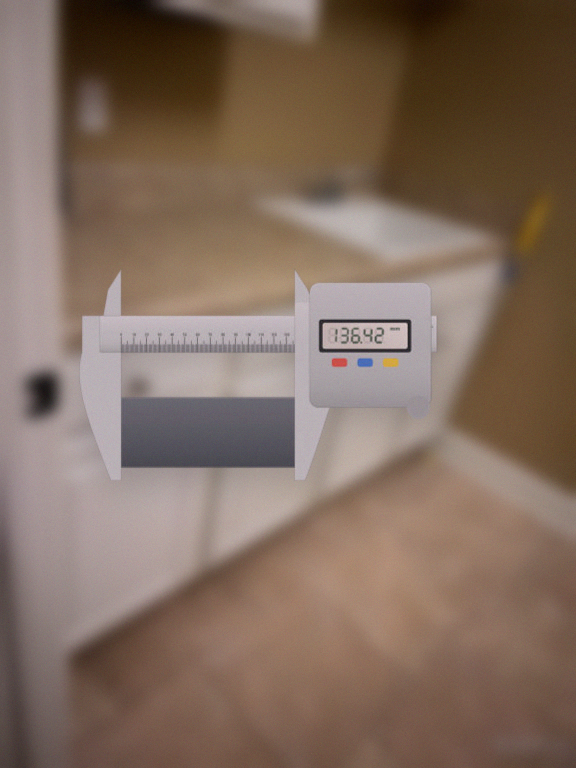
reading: 136.42 mm
